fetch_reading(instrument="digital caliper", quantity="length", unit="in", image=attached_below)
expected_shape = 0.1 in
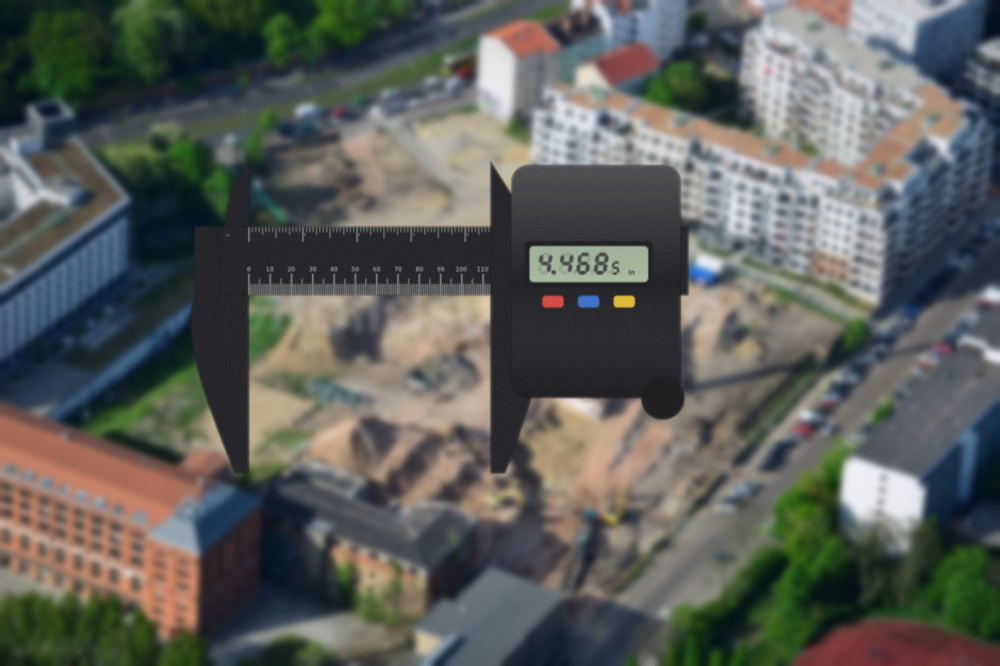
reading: 4.4685 in
